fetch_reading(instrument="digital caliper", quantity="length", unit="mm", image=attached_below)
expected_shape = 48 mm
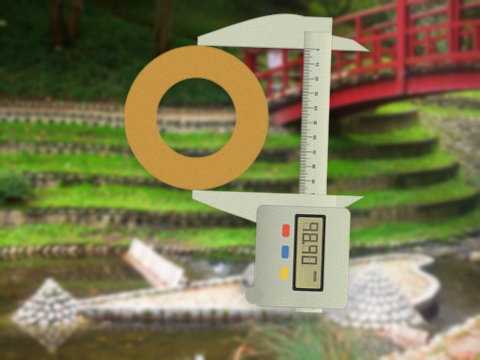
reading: 98.90 mm
